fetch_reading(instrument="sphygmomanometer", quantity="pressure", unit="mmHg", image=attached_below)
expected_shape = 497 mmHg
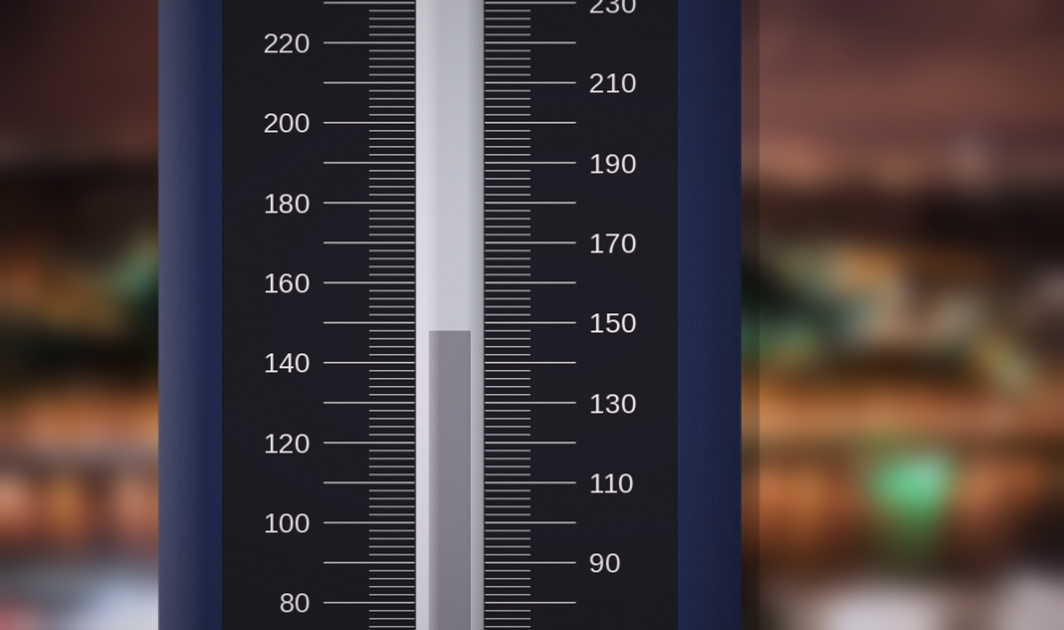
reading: 148 mmHg
